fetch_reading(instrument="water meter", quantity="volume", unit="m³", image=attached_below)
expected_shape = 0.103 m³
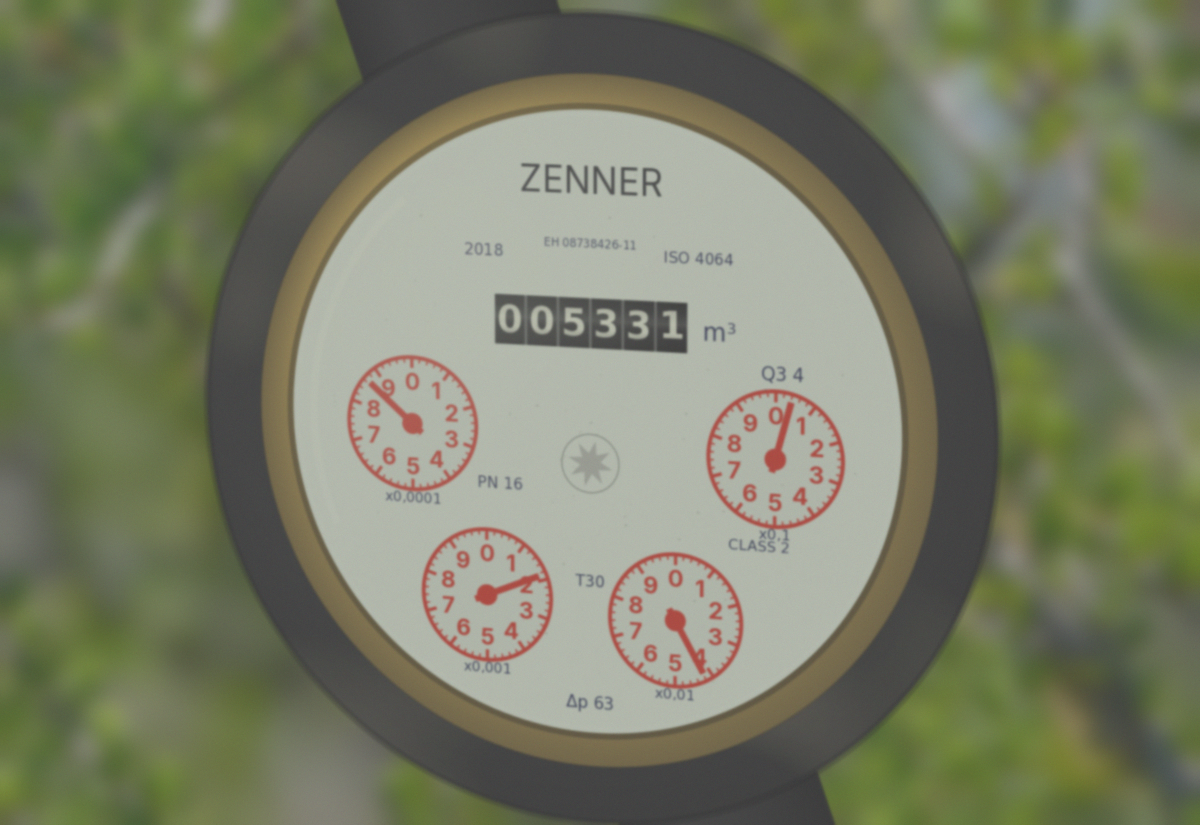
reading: 5331.0418 m³
